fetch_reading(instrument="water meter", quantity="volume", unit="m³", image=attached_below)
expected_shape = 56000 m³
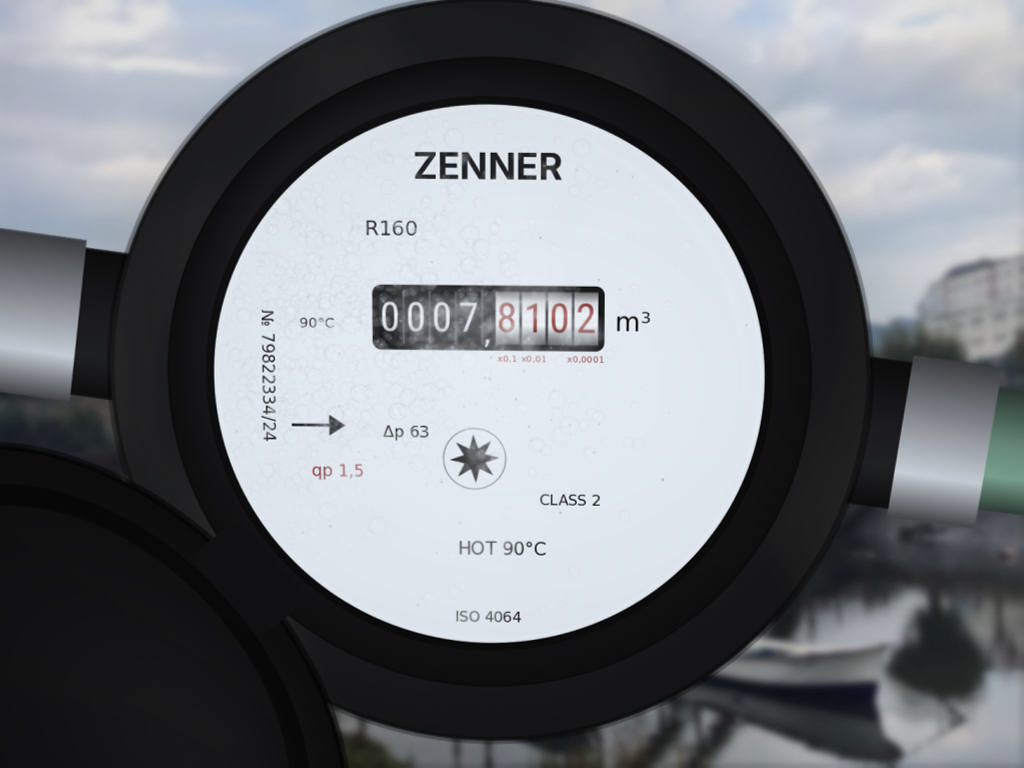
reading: 7.8102 m³
